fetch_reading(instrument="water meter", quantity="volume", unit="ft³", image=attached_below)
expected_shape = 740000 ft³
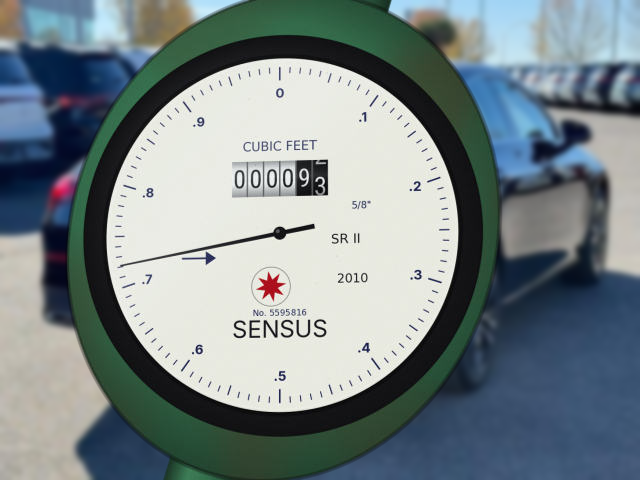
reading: 92.72 ft³
